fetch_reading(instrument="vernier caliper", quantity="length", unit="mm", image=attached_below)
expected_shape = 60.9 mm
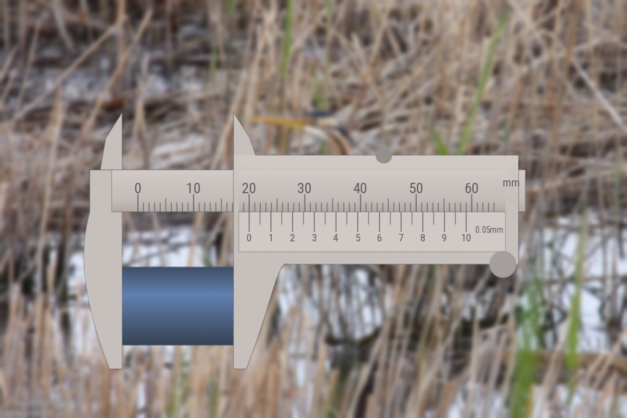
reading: 20.0 mm
